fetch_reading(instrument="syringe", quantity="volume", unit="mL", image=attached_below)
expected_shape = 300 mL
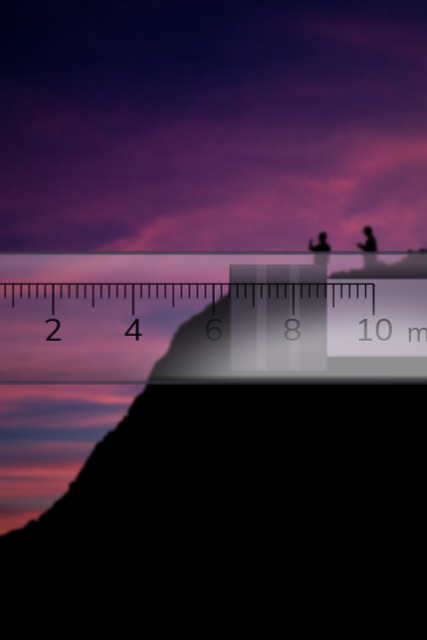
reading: 6.4 mL
